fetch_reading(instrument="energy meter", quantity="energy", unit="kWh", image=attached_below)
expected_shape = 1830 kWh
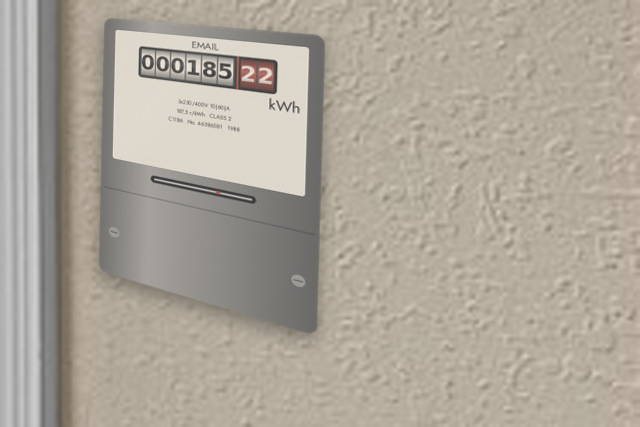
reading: 185.22 kWh
